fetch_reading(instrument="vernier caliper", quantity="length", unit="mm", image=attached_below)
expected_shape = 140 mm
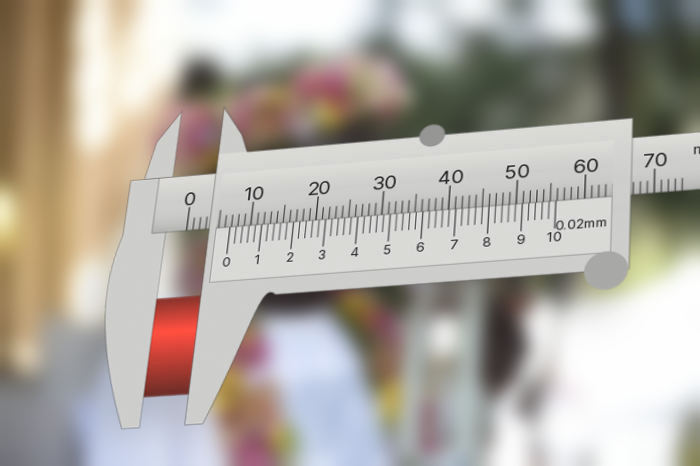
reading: 6.8 mm
